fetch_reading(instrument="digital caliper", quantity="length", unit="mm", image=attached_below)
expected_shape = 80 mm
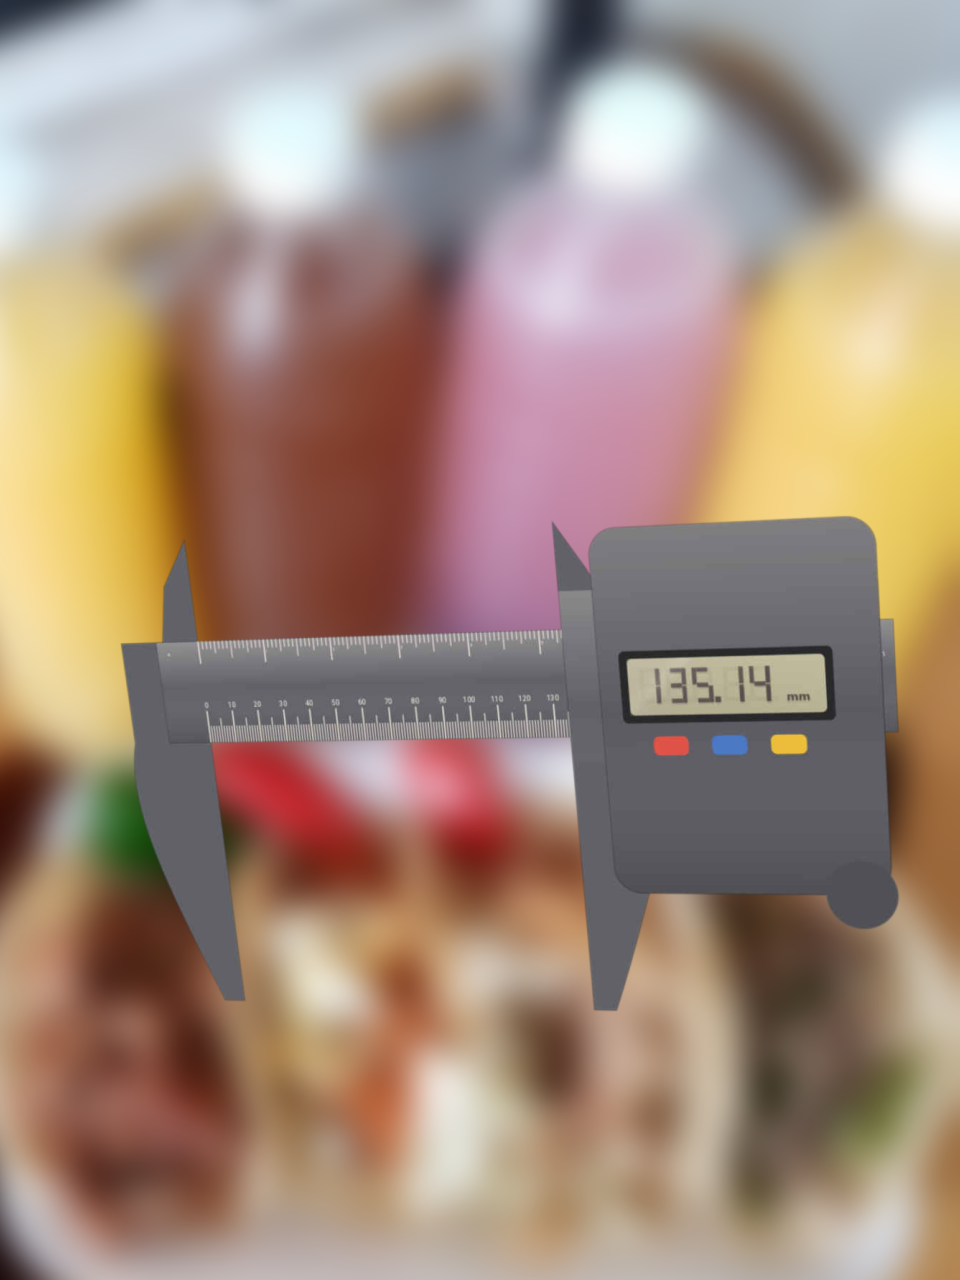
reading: 135.14 mm
